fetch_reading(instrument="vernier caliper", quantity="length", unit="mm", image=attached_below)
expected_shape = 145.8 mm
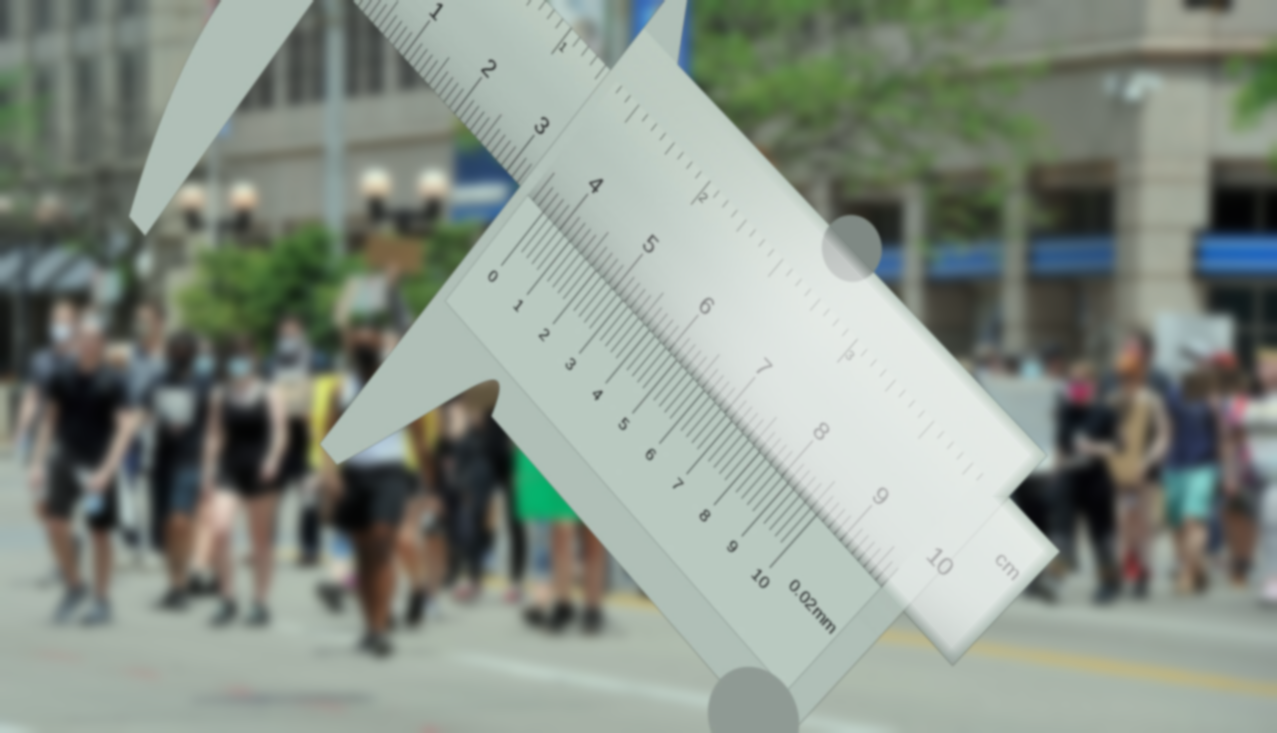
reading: 37.0 mm
